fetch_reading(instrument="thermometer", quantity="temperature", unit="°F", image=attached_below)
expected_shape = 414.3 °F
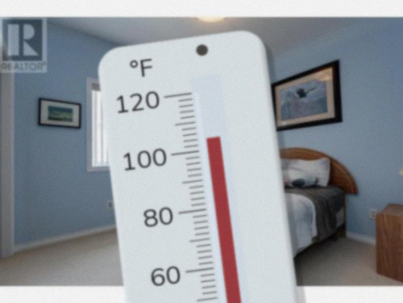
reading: 104 °F
